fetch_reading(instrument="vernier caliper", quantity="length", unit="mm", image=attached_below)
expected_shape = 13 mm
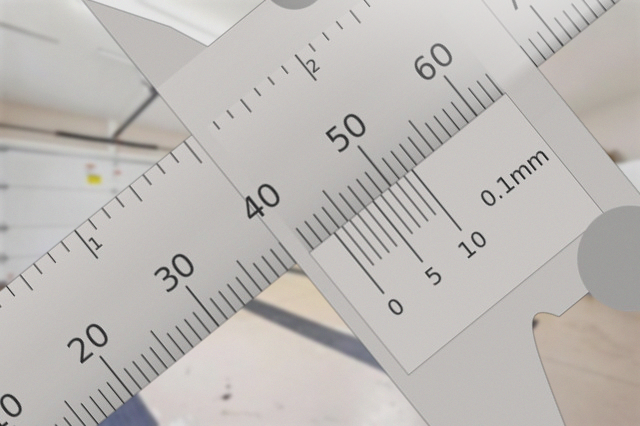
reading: 43.4 mm
